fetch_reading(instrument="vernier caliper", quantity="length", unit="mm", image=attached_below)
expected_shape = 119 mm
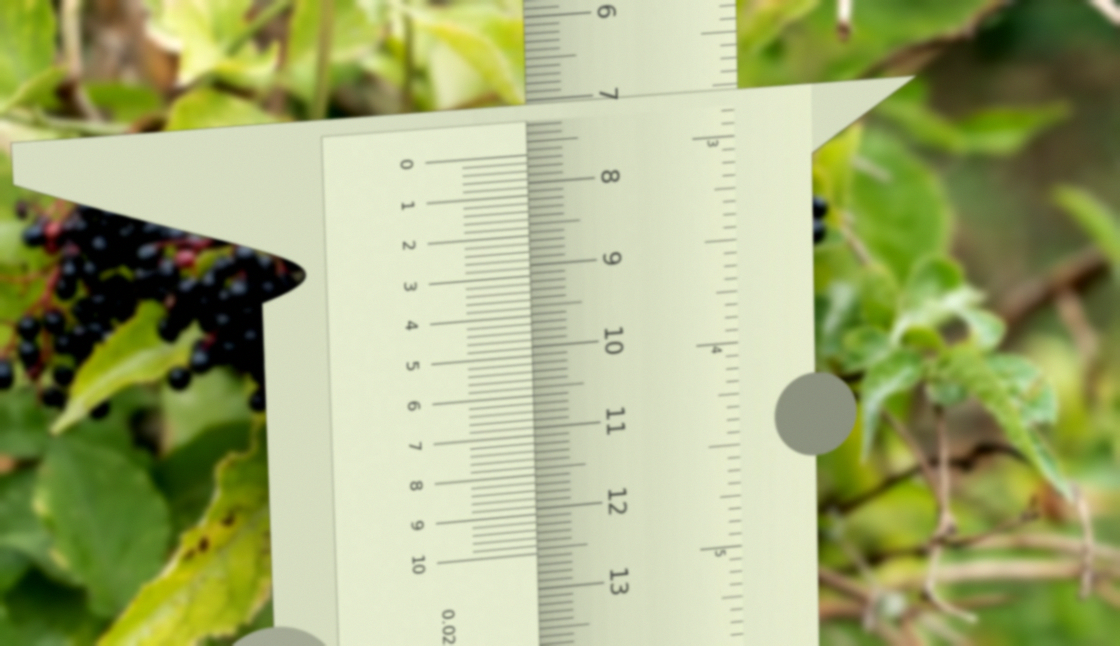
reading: 76.6 mm
